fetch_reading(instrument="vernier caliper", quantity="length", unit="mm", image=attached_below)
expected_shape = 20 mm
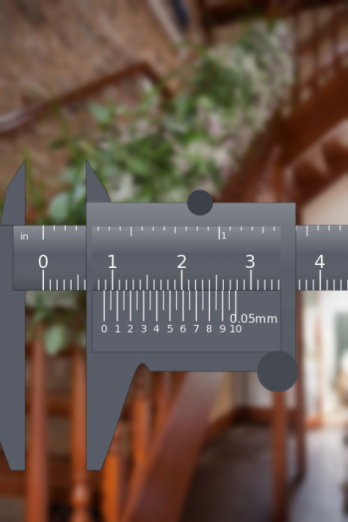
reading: 8.8 mm
